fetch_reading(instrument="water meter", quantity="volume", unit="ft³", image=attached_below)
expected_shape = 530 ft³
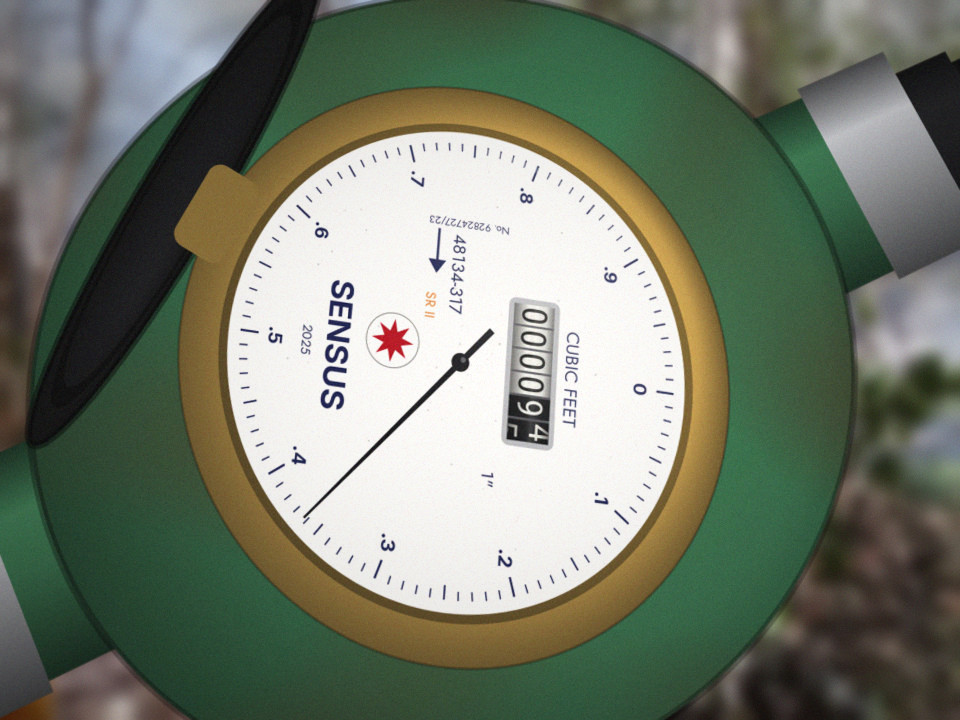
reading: 94.36 ft³
